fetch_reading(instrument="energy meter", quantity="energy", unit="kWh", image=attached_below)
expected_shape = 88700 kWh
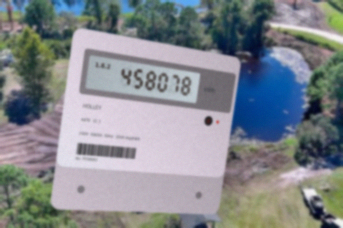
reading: 458078 kWh
